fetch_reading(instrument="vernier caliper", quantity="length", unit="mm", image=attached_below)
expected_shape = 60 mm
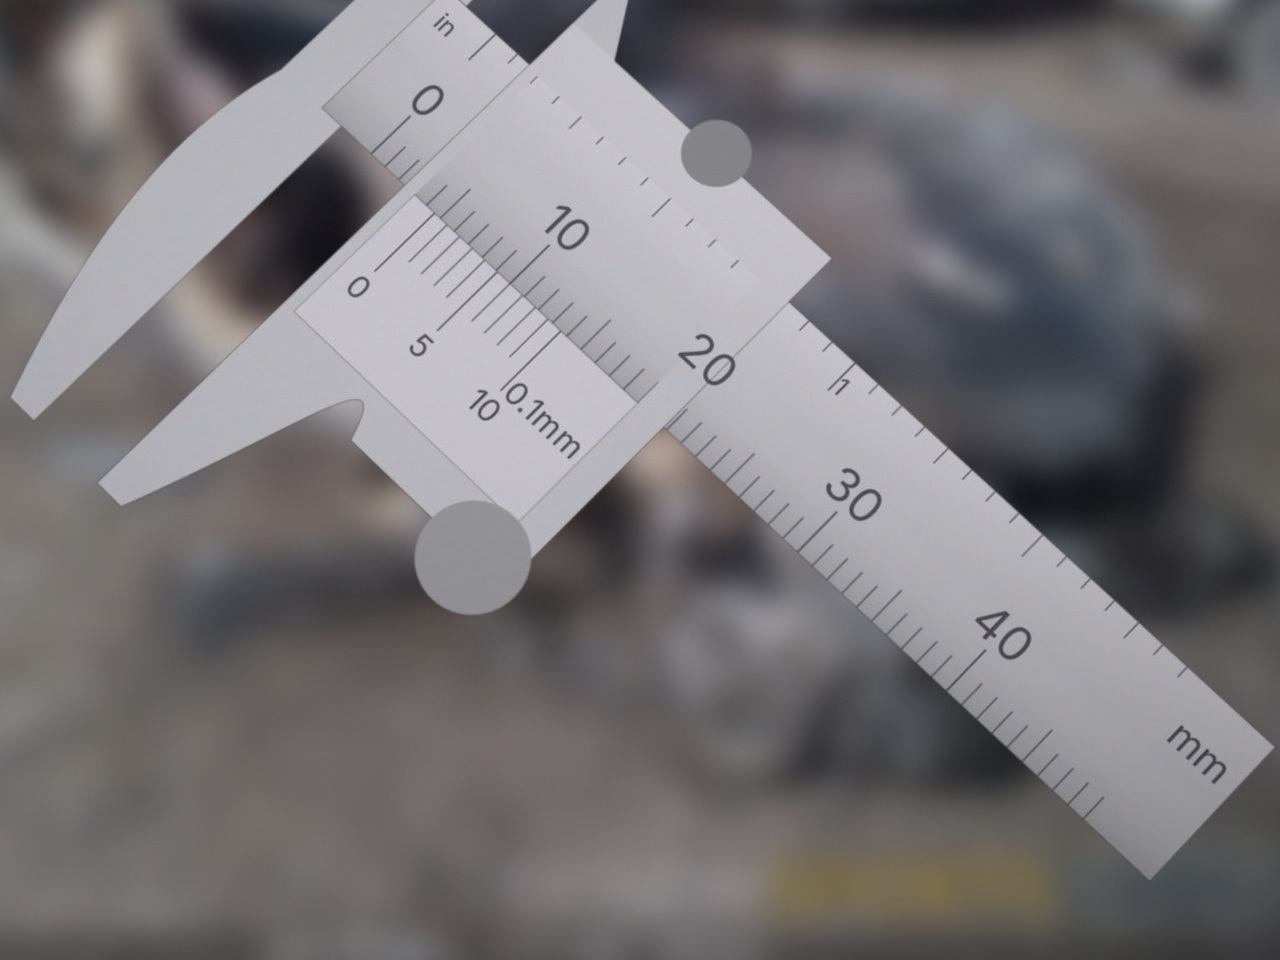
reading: 4.6 mm
